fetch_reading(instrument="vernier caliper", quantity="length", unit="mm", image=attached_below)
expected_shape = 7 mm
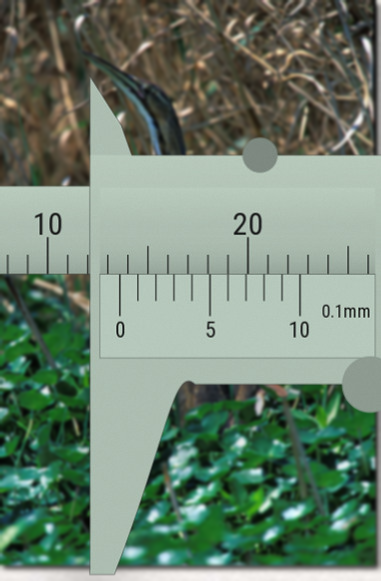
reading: 13.6 mm
